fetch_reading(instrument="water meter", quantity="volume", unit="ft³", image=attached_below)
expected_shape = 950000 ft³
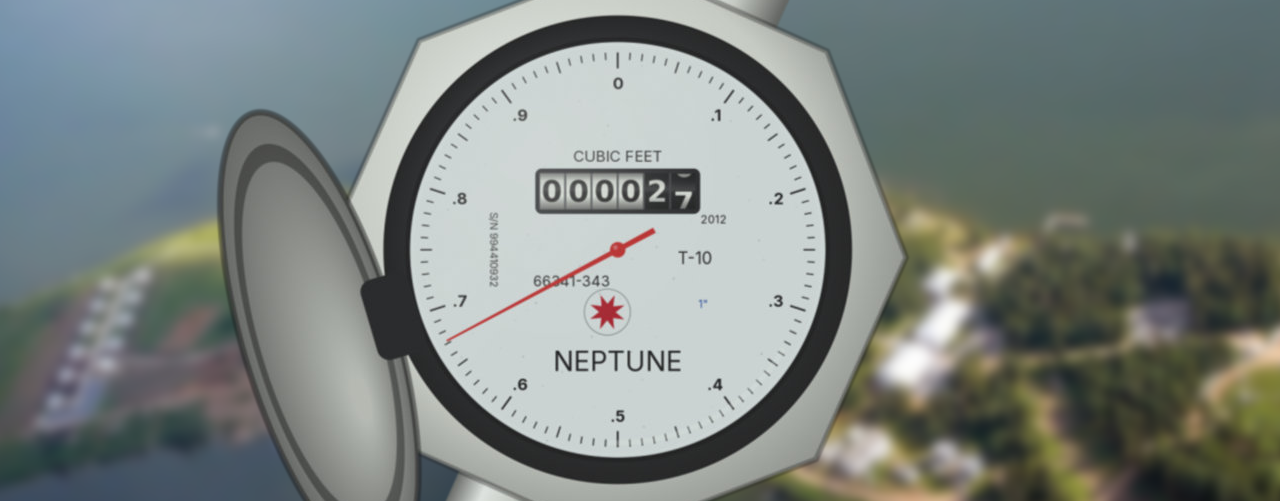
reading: 26.67 ft³
